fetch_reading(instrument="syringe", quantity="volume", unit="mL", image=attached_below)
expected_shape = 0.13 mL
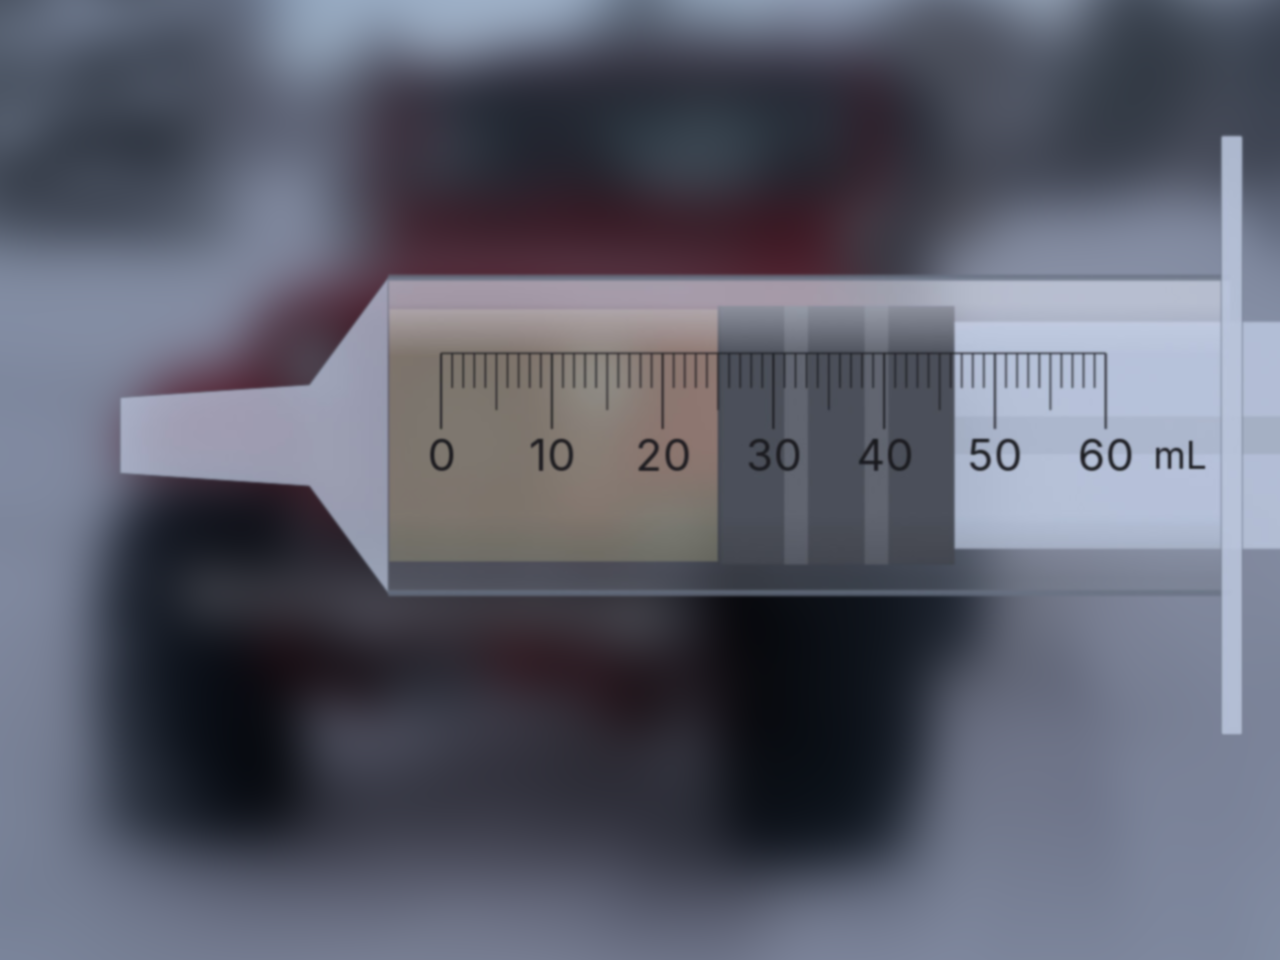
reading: 25 mL
